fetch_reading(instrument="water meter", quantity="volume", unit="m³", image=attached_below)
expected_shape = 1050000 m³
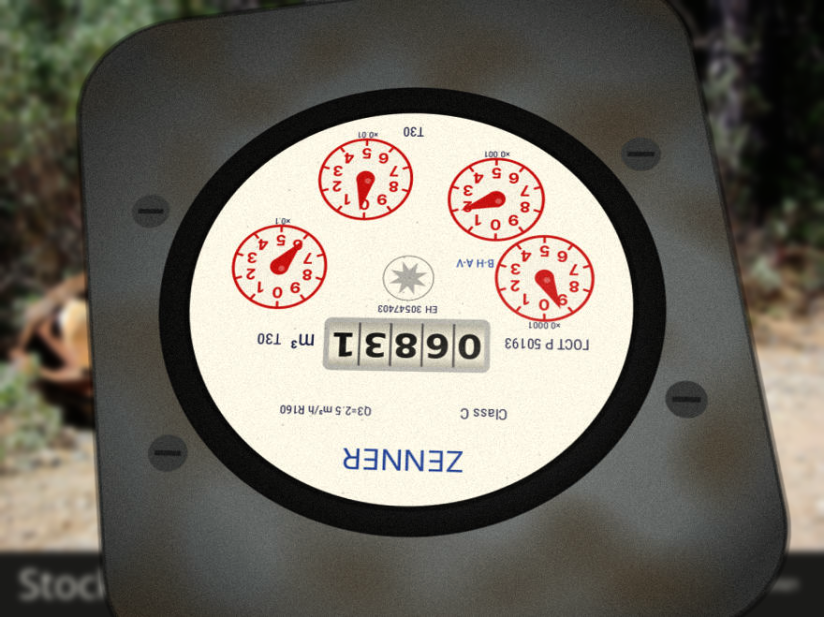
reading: 6831.6019 m³
